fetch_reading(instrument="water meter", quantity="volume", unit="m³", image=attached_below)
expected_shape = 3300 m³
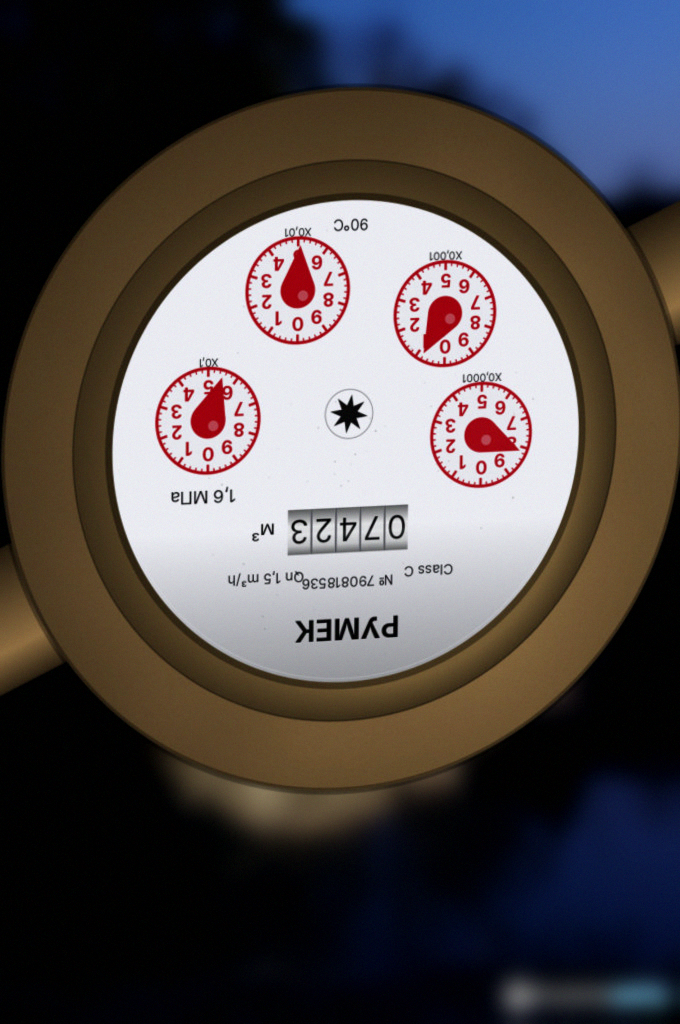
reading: 7423.5508 m³
